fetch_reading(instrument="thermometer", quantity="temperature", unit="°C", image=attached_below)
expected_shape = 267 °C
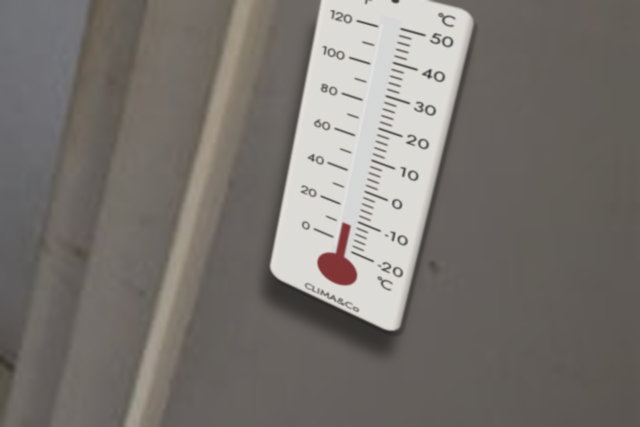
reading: -12 °C
